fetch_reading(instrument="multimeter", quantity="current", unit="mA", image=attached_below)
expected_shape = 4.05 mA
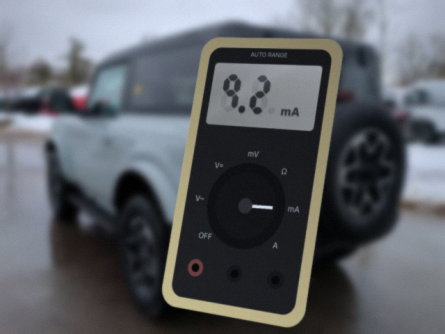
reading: 9.2 mA
